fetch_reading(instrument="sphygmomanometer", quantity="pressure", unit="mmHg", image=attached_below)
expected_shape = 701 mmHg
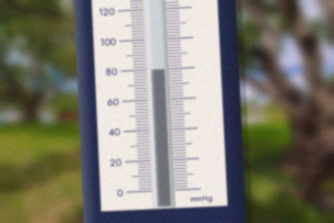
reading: 80 mmHg
